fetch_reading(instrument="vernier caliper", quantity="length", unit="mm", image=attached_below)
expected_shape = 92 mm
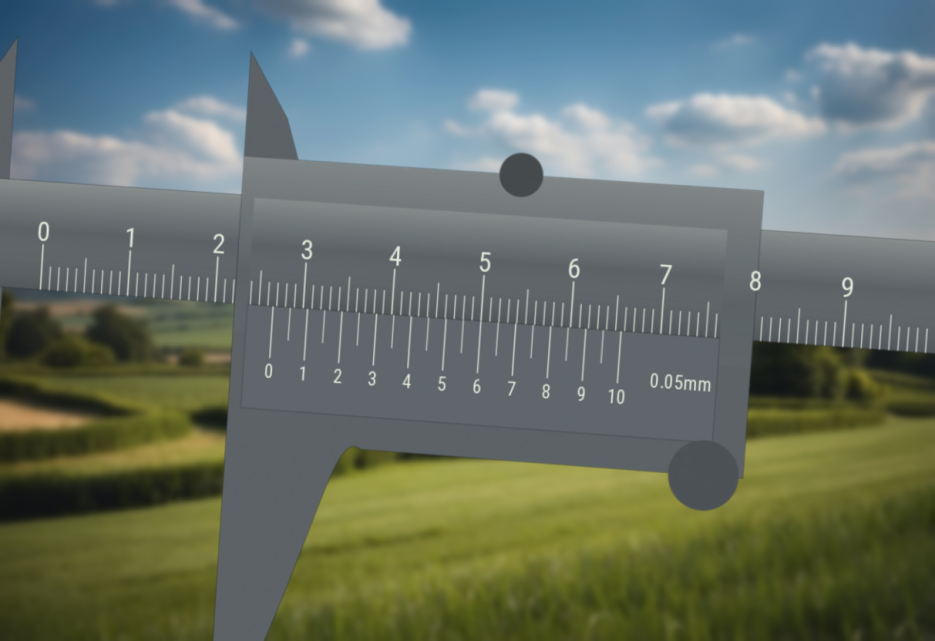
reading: 26.6 mm
